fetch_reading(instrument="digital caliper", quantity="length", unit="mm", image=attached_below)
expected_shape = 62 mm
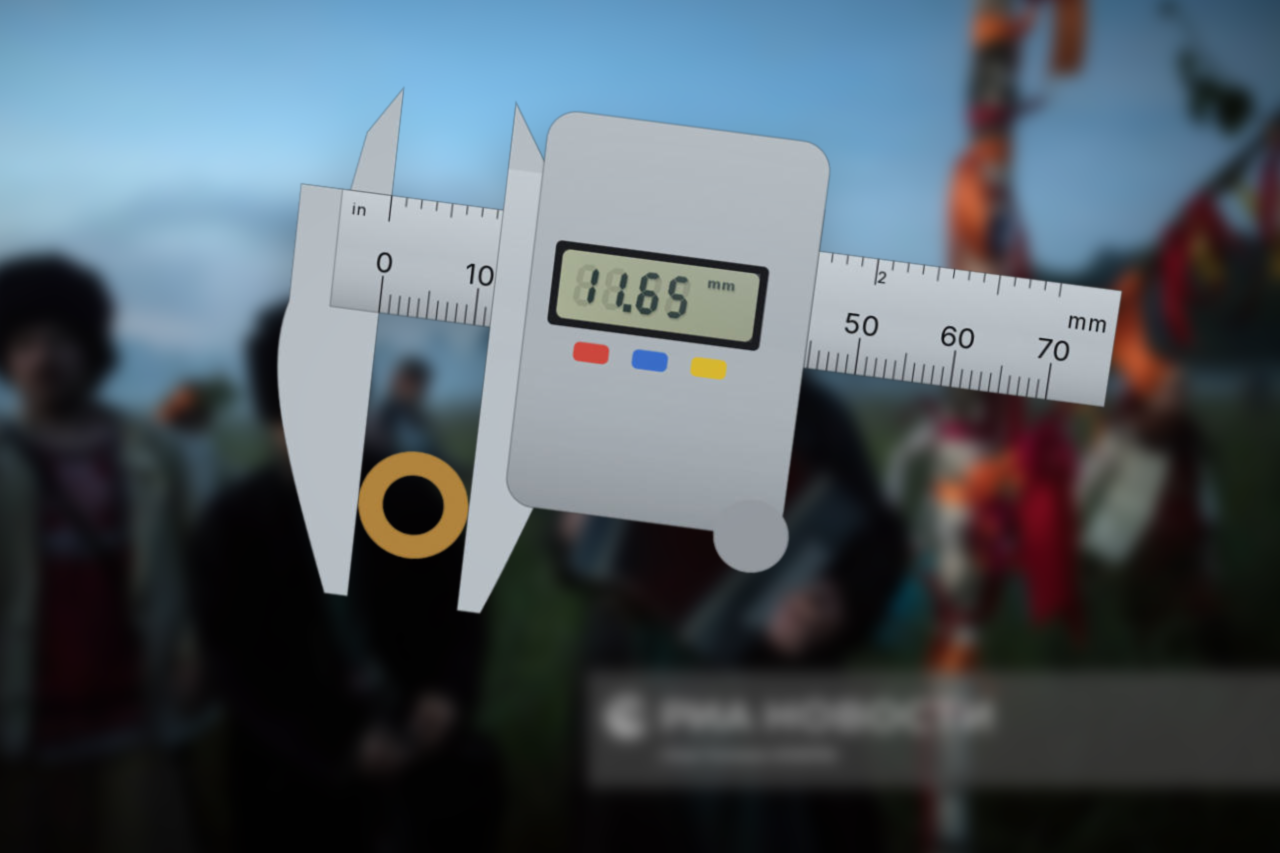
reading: 11.65 mm
